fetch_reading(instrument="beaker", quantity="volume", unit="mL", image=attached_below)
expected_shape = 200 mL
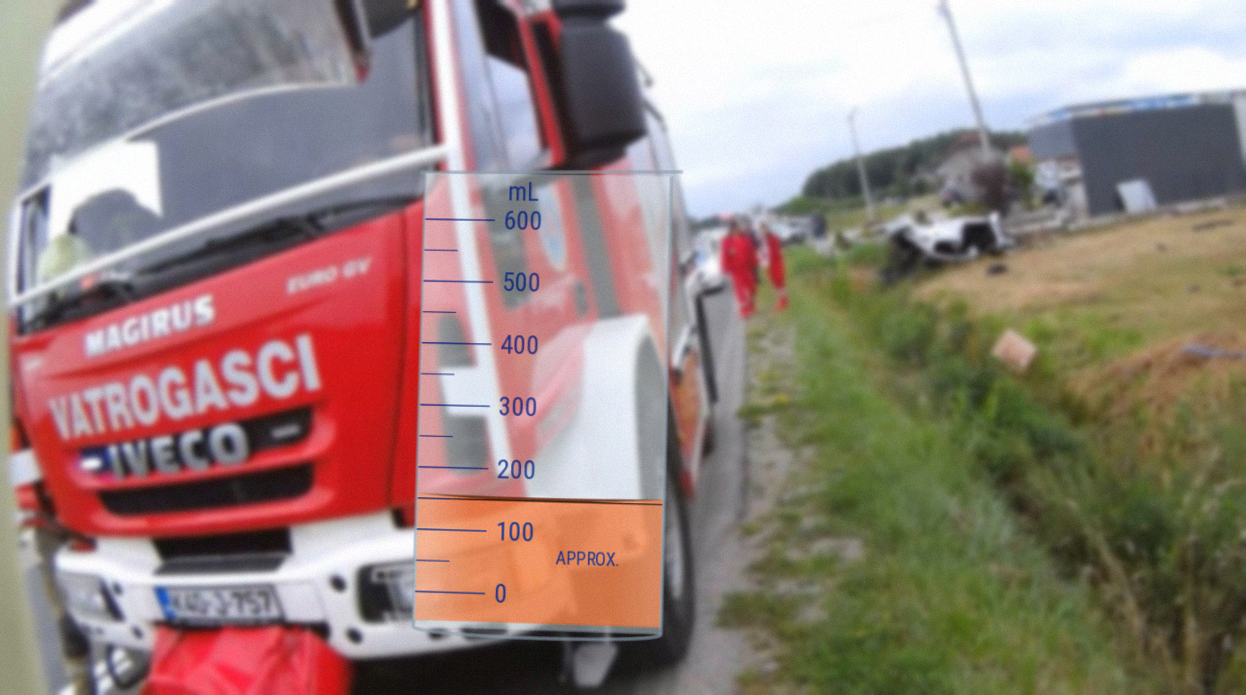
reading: 150 mL
